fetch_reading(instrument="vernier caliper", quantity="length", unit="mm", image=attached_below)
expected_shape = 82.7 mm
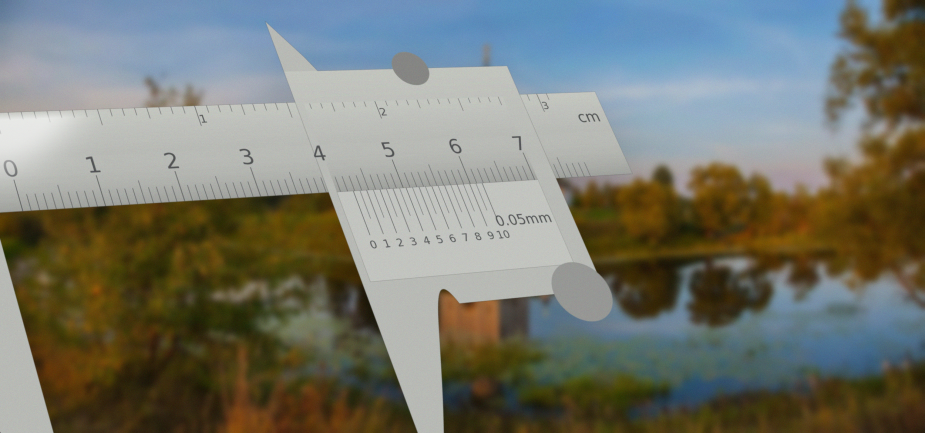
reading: 42.8 mm
